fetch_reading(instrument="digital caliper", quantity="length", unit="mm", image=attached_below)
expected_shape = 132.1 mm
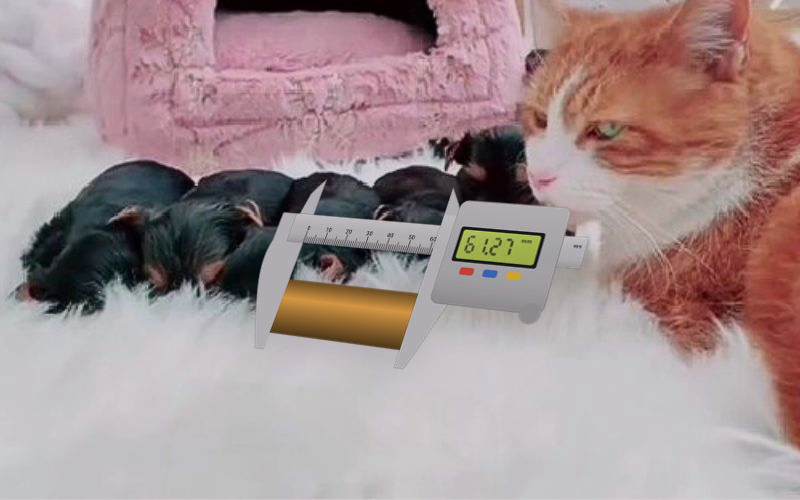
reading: 61.27 mm
